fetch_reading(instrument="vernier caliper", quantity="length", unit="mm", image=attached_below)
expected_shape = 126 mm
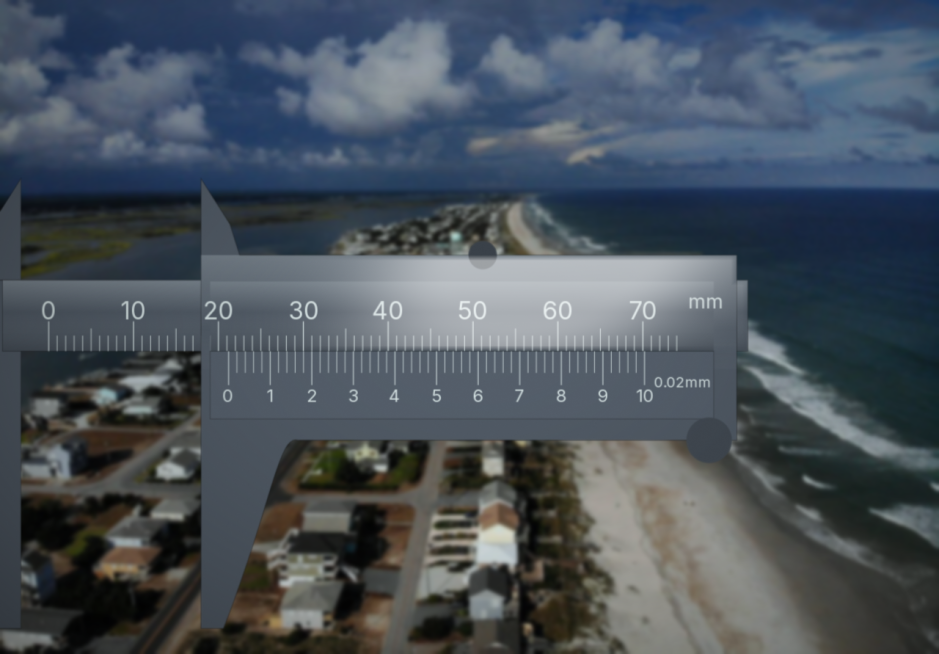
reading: 21.2 mm
